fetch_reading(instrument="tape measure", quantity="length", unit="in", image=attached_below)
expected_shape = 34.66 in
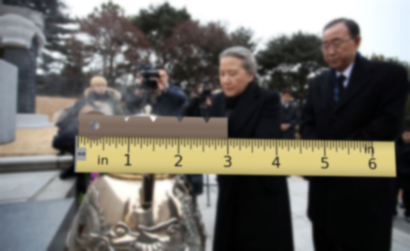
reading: 3 in
